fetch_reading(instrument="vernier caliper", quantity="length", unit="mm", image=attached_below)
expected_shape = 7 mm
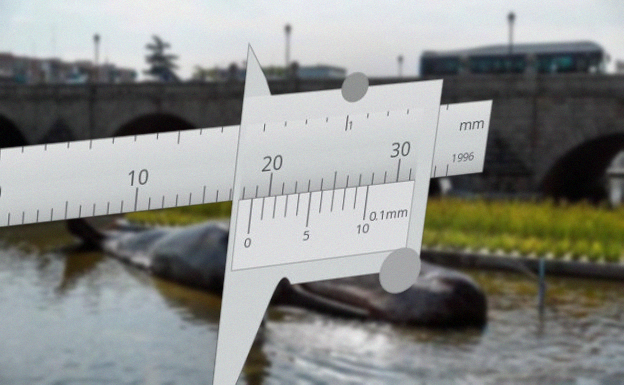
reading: 18.7 mm
